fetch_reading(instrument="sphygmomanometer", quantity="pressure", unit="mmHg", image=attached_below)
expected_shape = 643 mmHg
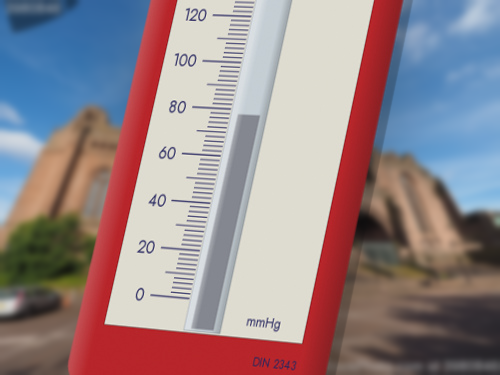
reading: 78 mmHg
